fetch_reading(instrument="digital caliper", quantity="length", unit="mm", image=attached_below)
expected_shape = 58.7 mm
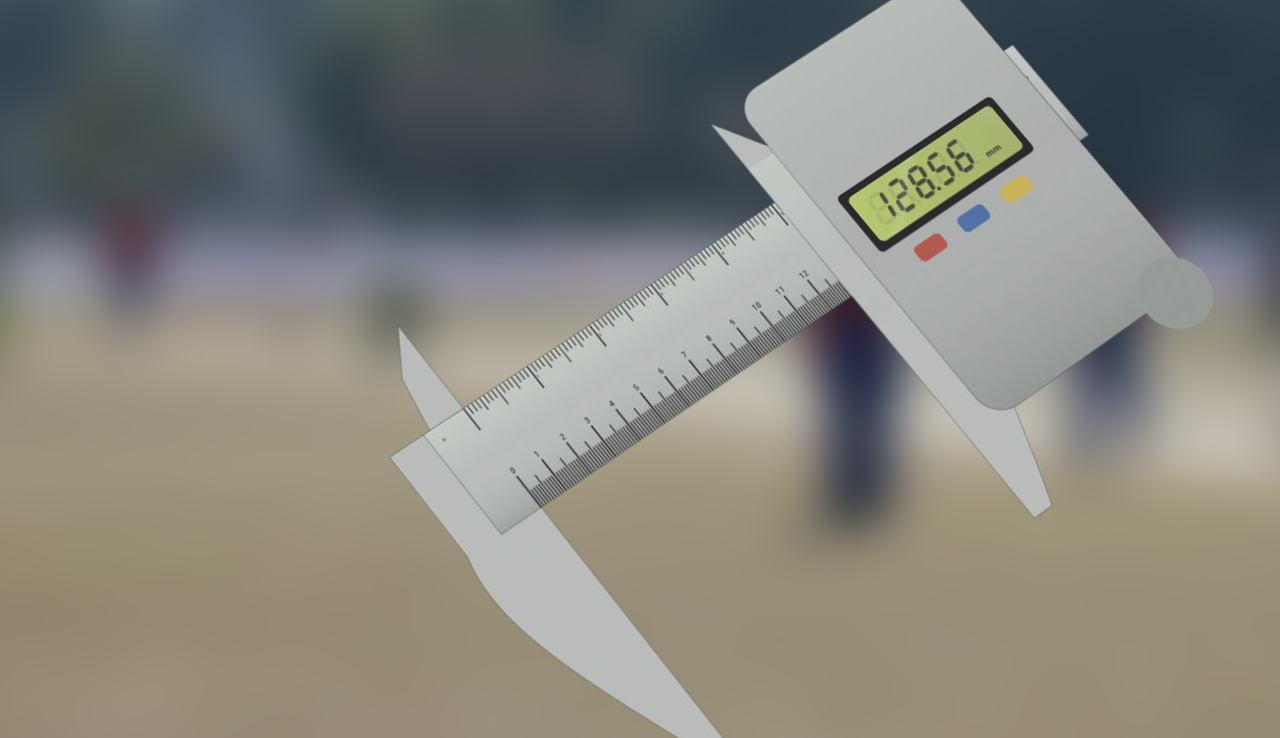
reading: 128.56 mm
